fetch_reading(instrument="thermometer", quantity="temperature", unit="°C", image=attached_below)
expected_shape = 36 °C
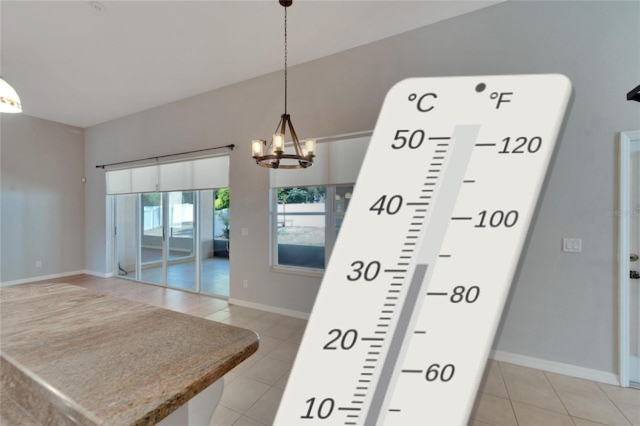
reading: 31 °C
